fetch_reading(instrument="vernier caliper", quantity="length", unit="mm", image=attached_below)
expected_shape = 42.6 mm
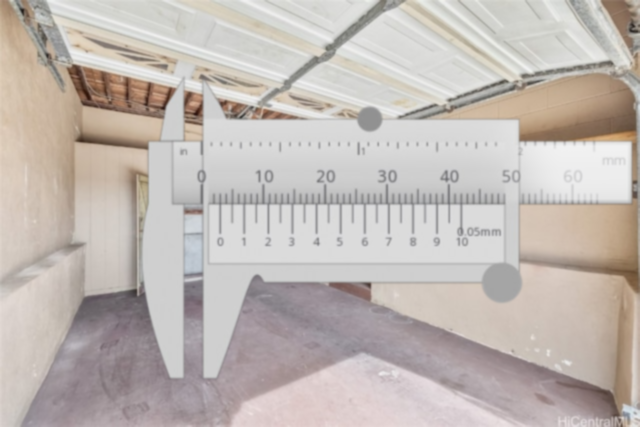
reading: 3.0 mm
